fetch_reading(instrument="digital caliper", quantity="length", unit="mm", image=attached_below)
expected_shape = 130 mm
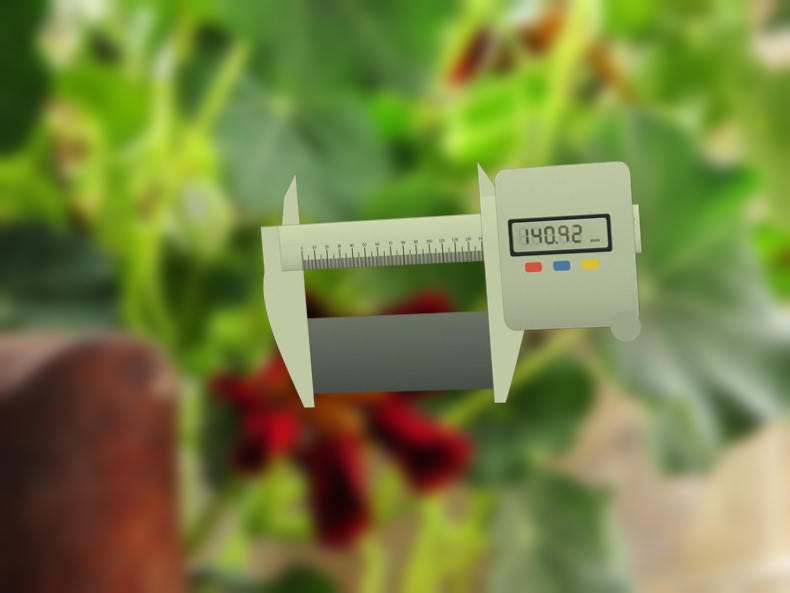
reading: 140.92 mm
